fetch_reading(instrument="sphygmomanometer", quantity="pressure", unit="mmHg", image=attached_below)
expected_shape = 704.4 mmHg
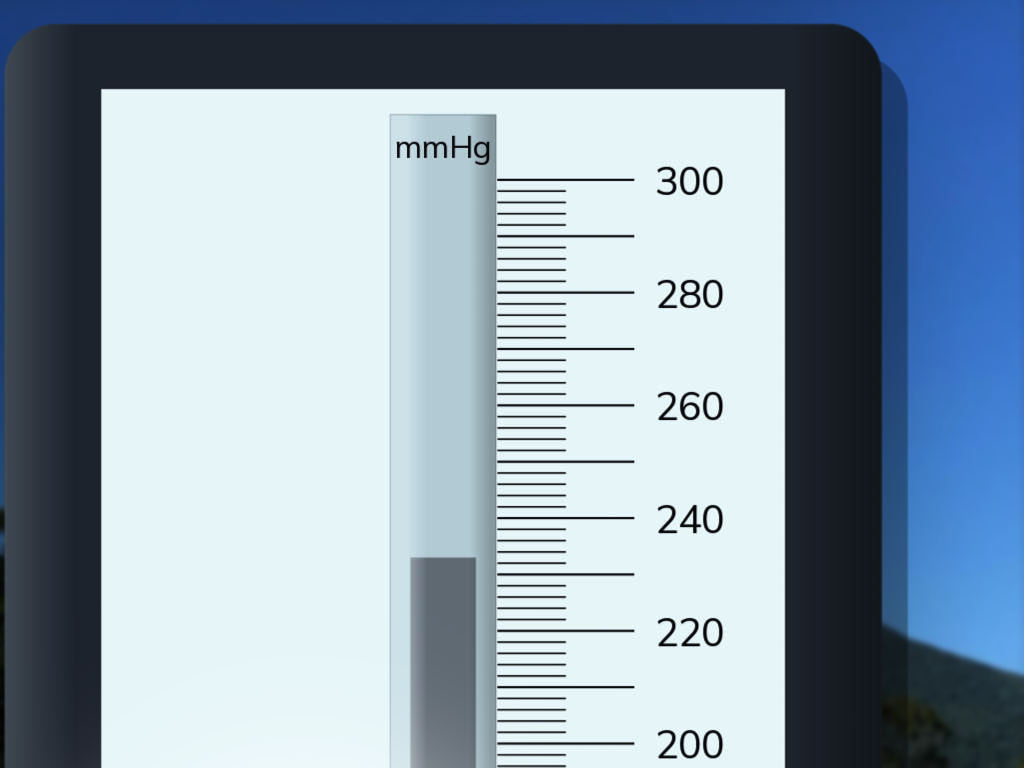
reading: 233 mmHg
